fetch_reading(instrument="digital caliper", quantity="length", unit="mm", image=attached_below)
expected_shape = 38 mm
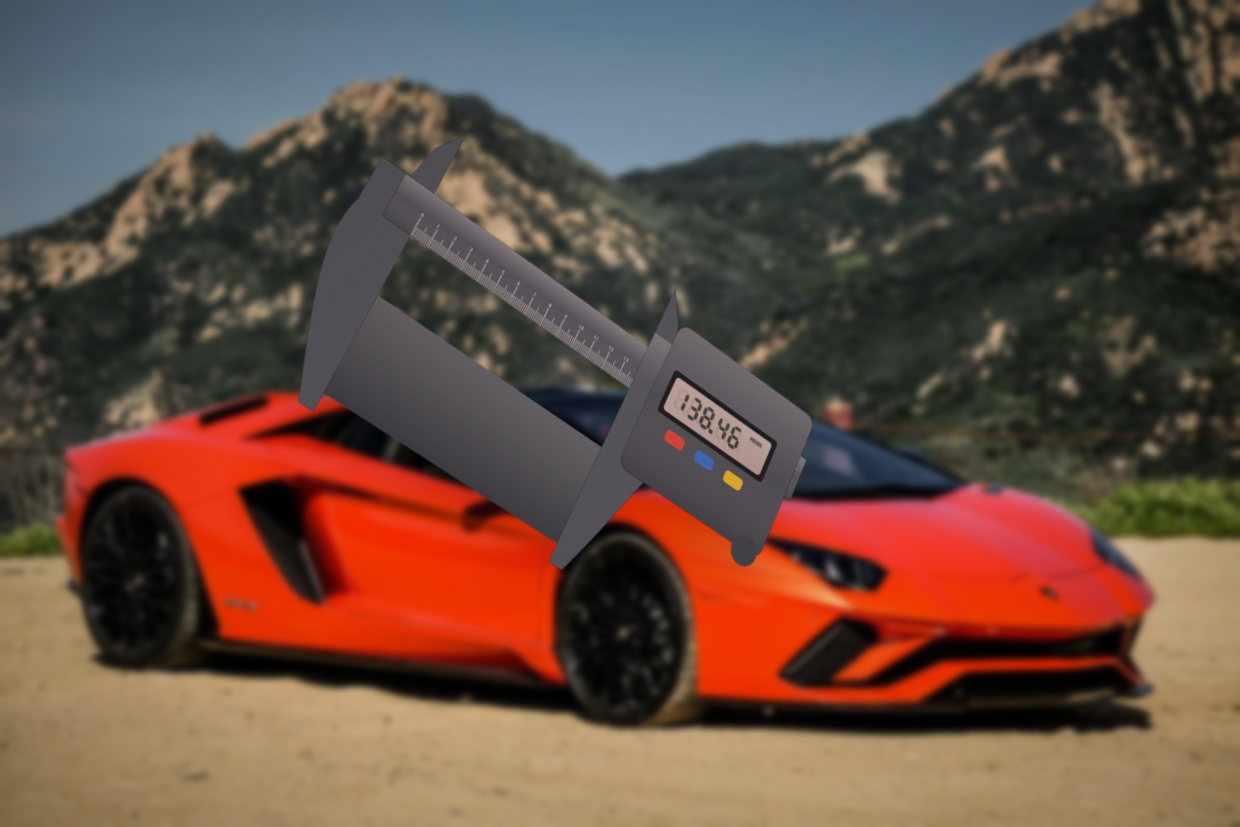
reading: 138.46 mm
